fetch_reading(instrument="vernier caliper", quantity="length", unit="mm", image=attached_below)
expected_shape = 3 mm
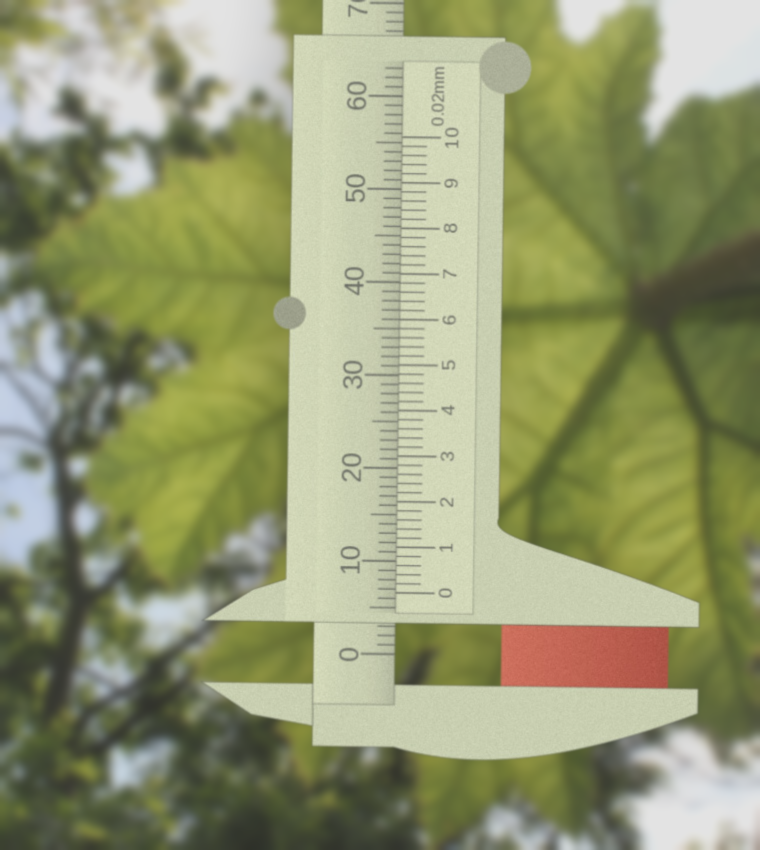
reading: 6.6 mm
